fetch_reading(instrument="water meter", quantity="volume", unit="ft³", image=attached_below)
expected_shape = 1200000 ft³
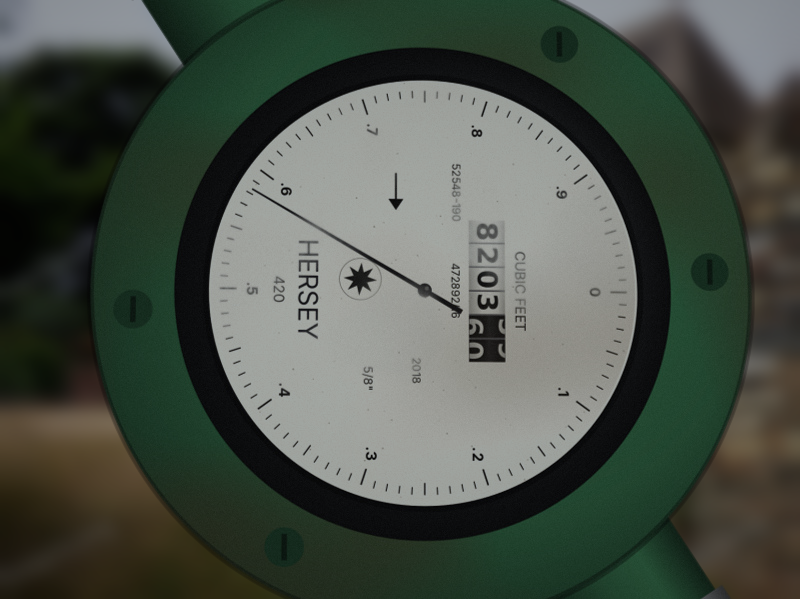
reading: 820359.58 ft³
